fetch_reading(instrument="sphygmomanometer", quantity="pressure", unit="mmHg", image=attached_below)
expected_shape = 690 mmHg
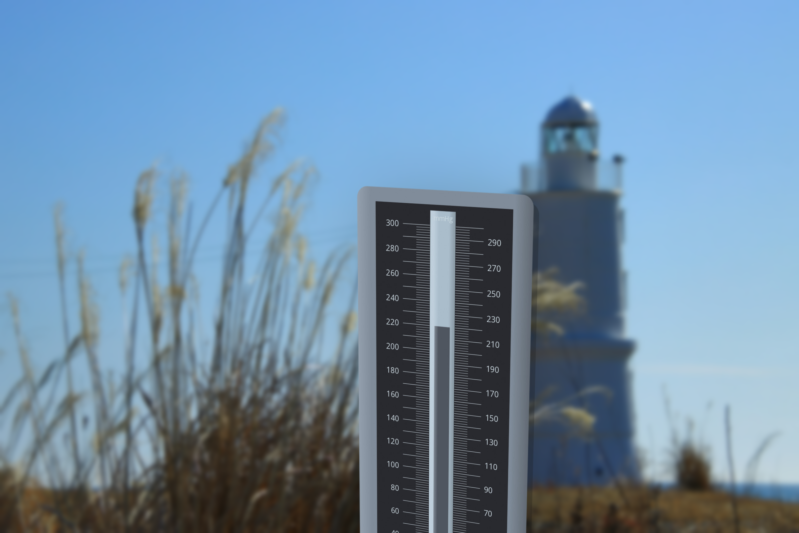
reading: 220 mmHg
